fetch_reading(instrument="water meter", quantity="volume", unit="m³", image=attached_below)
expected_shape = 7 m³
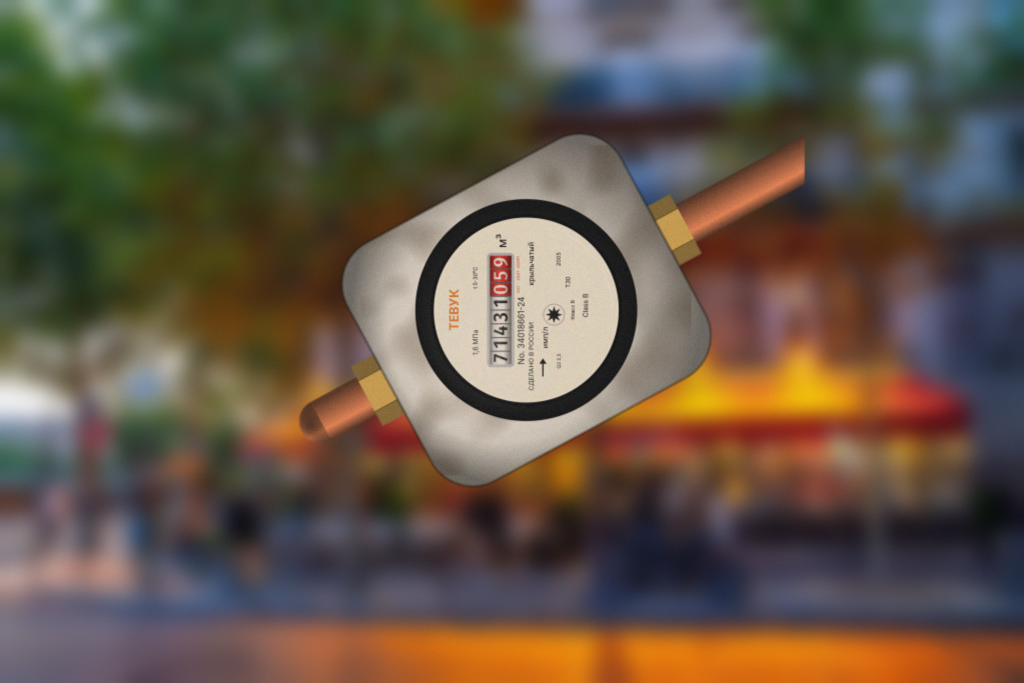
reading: 71431.059 m³
